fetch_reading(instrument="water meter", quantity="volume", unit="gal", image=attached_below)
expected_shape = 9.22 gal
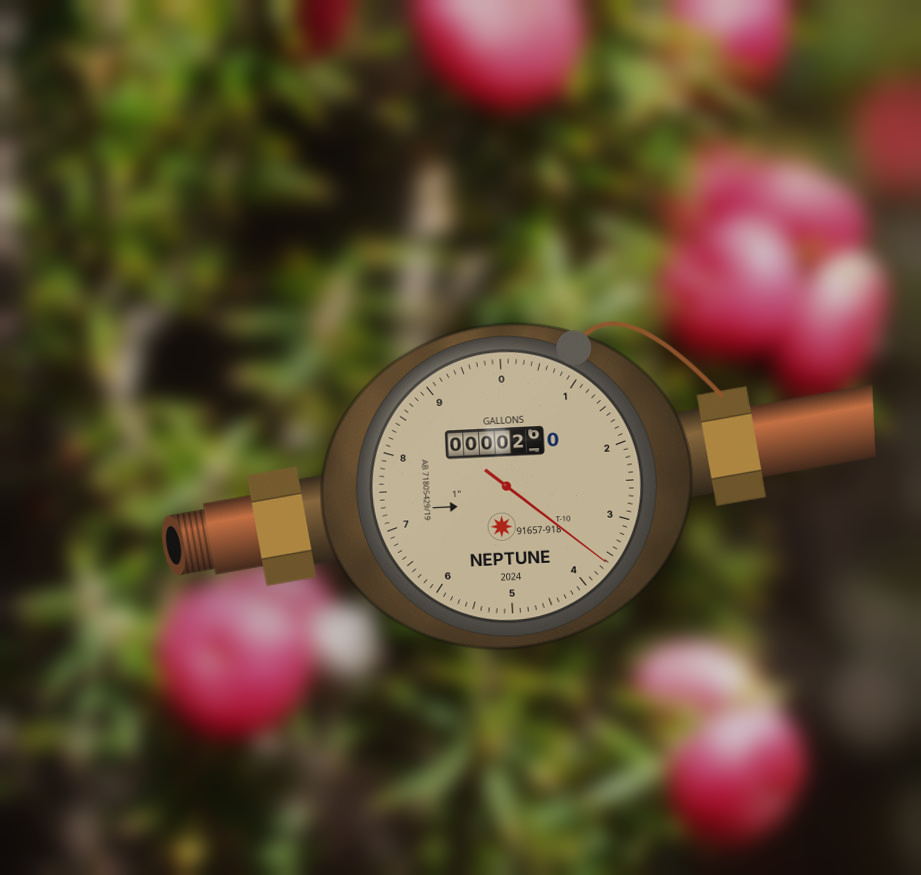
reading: 263.6 gal
